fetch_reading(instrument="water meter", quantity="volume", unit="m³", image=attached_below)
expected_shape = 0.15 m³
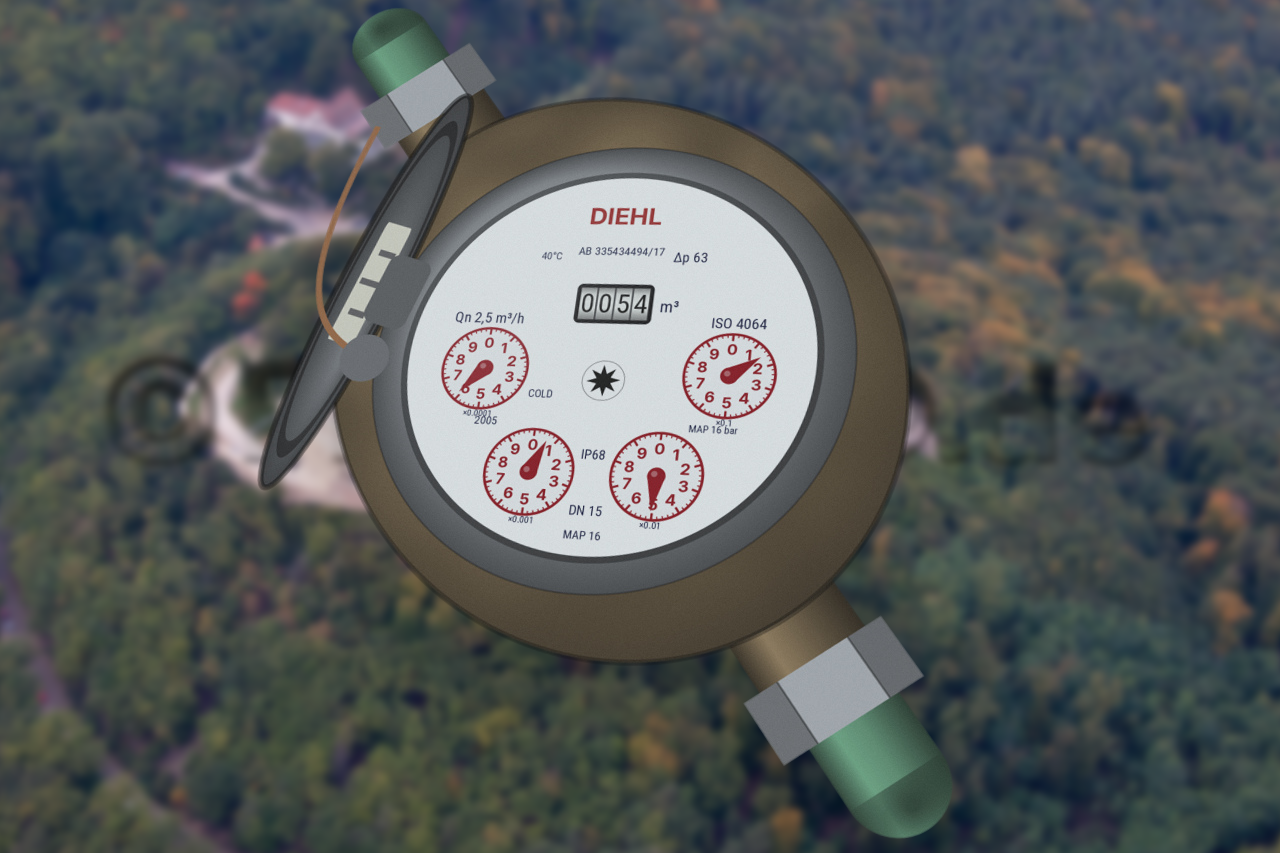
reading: 54.1506 m³
